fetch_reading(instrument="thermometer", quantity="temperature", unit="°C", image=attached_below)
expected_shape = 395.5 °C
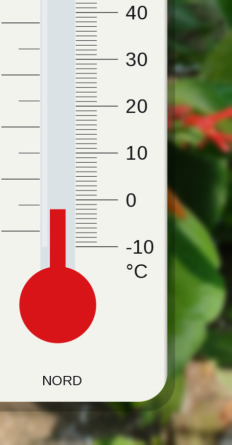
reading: -2 °C
